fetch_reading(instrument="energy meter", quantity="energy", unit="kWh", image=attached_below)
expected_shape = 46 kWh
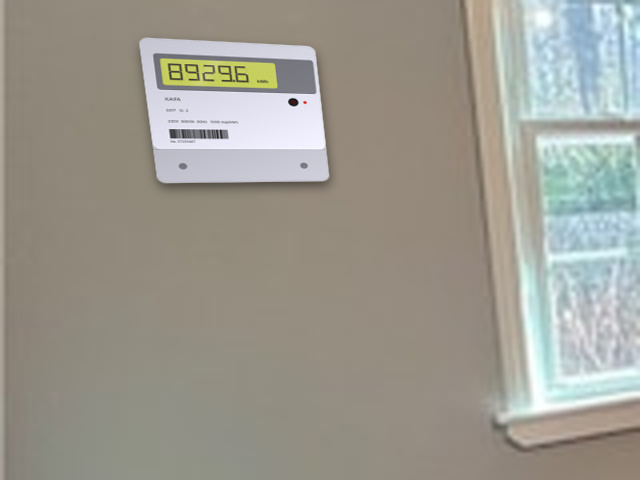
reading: 8929.6 kWh
